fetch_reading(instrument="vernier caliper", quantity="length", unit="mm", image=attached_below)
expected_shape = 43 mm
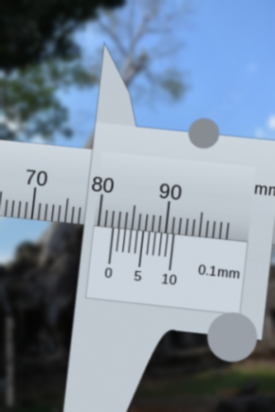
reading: 82.2 mm
